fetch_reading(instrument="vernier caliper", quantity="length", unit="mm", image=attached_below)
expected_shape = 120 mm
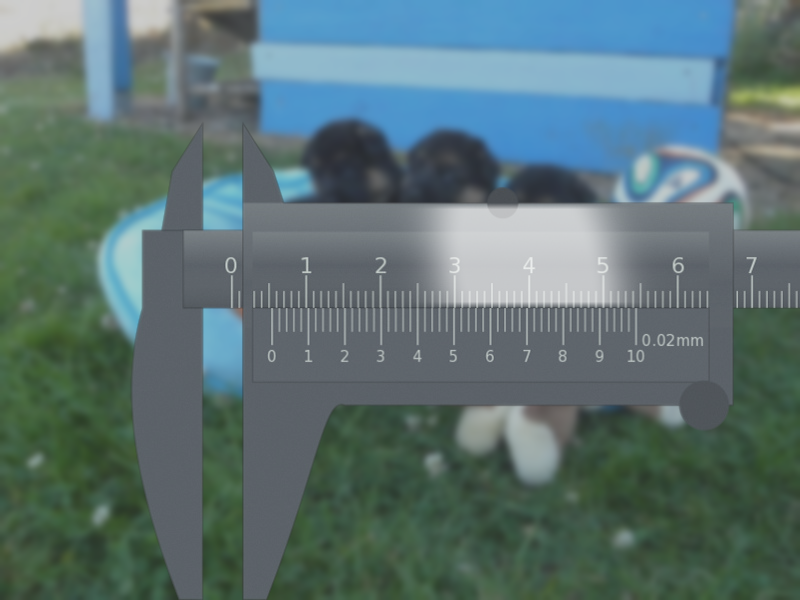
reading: 5.4 mm
